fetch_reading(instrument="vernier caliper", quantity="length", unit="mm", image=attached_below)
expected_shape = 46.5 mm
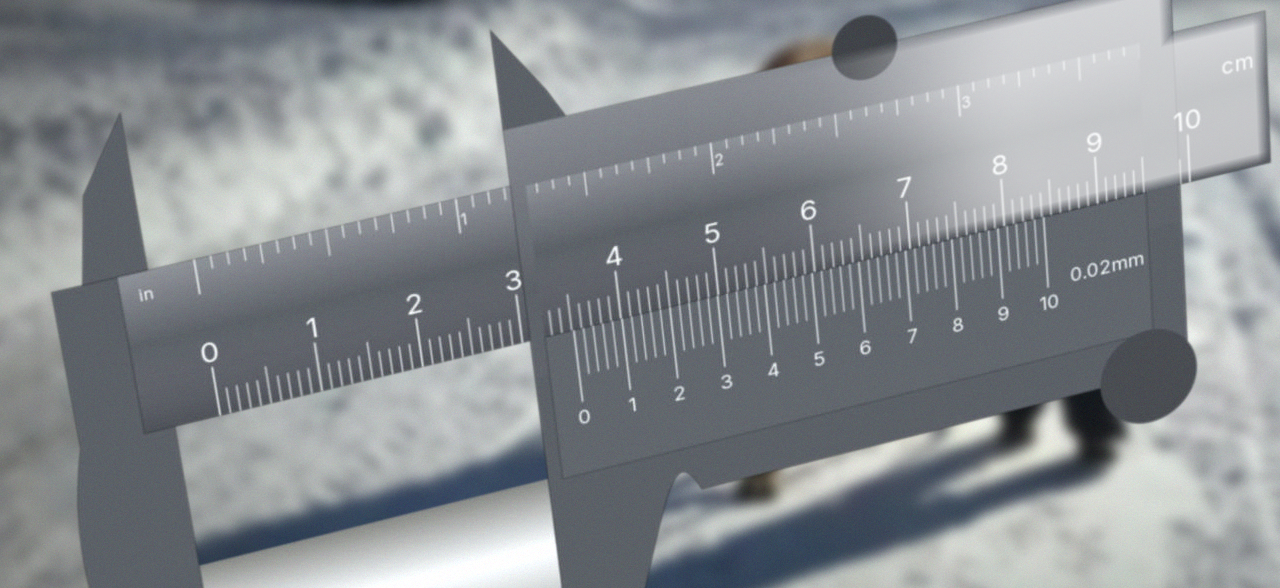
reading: 35.2 mm
